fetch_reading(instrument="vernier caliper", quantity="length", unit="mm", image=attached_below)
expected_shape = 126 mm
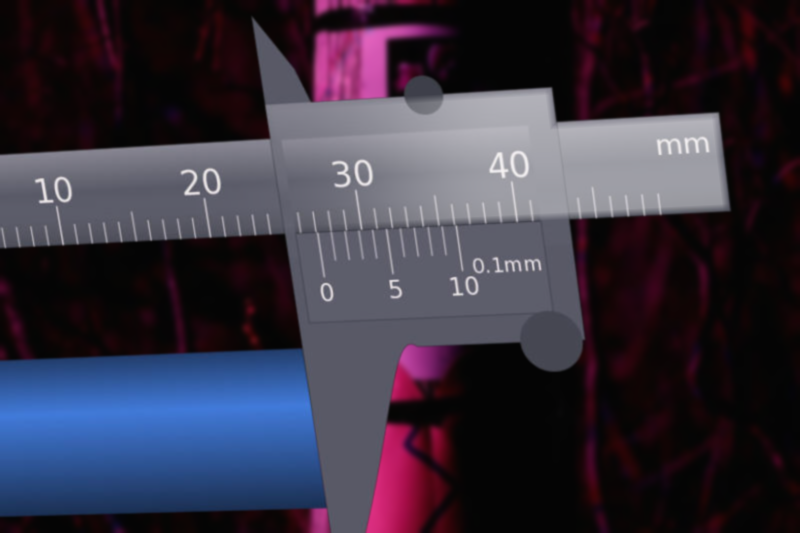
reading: 27.1 mm
